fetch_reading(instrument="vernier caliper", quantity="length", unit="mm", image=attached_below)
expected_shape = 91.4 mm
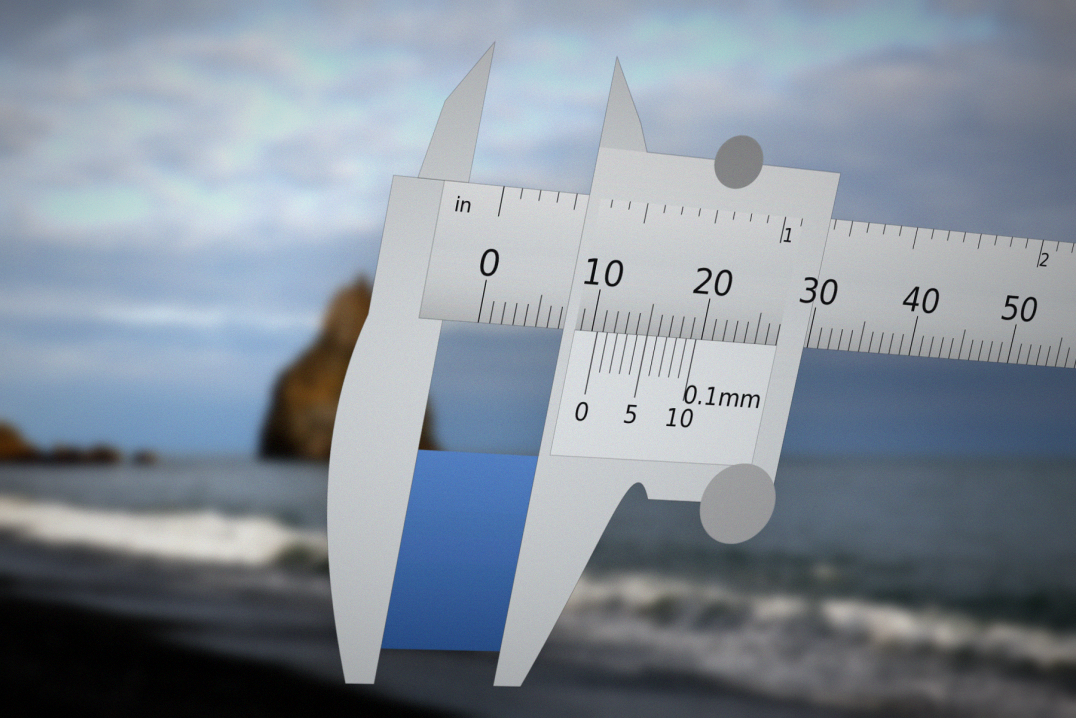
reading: 10.5 mm
